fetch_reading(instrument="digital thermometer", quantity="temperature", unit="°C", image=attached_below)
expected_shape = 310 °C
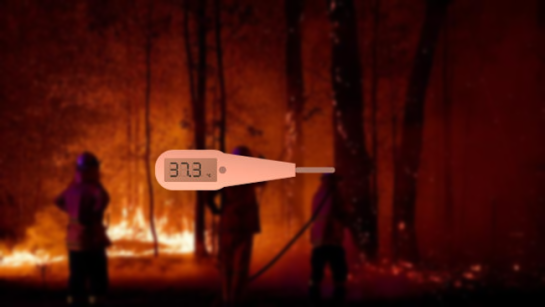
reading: 37.3 °C
